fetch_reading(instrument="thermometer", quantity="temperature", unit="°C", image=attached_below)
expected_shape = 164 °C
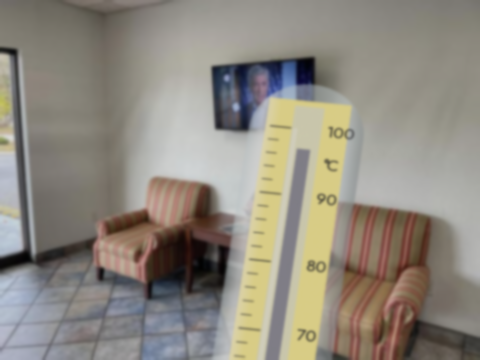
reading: 97 °C
